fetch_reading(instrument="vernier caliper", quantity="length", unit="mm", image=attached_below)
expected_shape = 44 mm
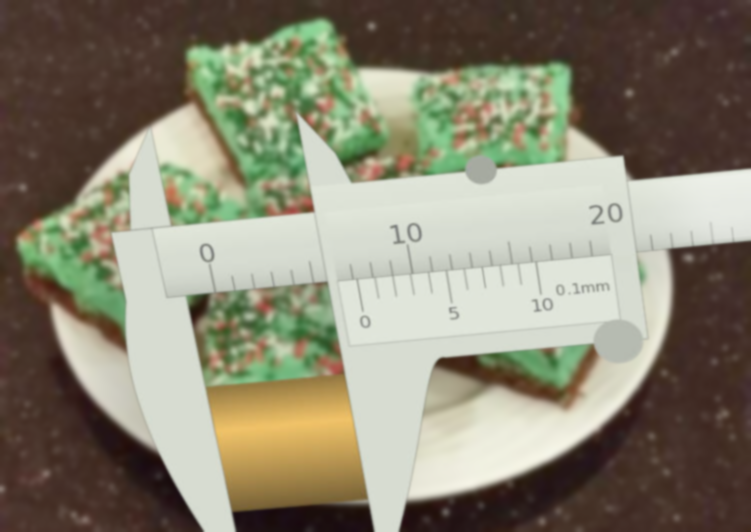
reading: 7.2 mm
